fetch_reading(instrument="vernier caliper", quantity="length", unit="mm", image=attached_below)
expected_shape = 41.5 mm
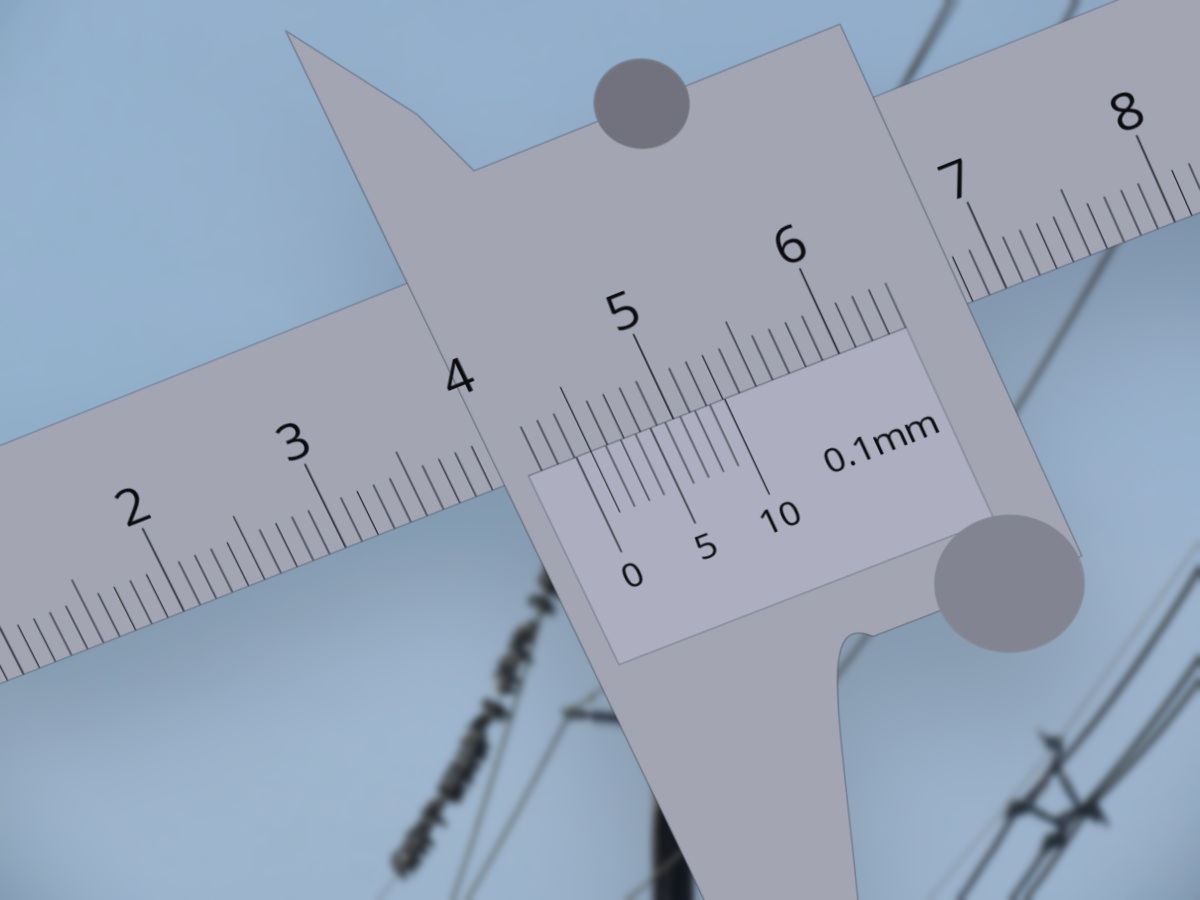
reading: 44.1 mm
